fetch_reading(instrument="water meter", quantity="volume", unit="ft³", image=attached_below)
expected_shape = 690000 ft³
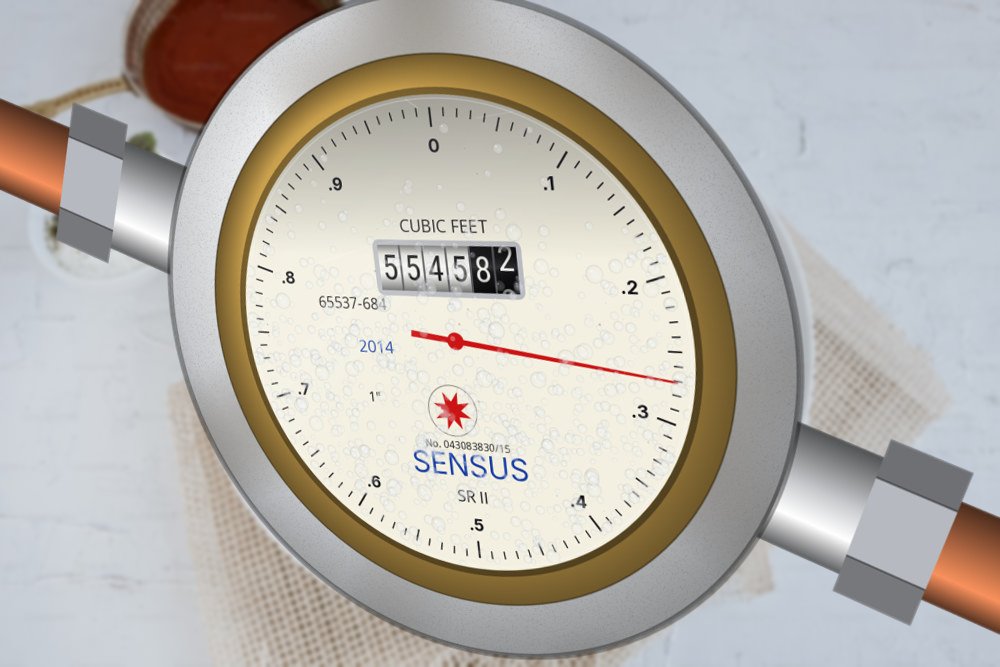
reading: 554582.27 ft³
